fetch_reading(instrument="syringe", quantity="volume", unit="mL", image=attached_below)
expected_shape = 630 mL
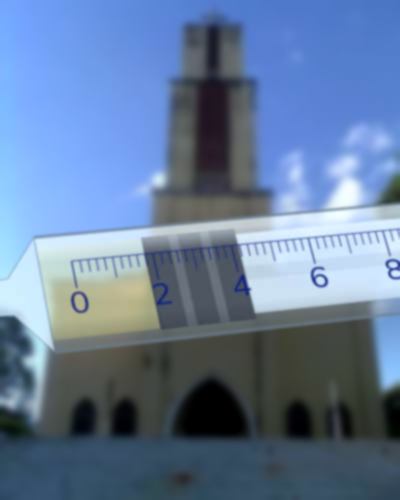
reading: 1.8 mL
